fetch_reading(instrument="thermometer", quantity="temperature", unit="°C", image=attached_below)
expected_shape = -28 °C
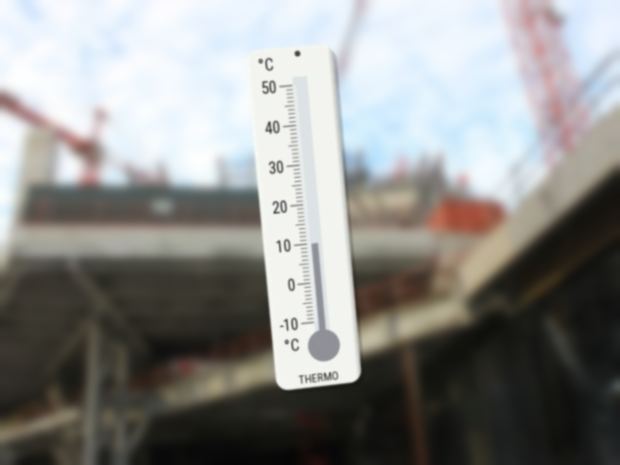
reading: 10 °C
